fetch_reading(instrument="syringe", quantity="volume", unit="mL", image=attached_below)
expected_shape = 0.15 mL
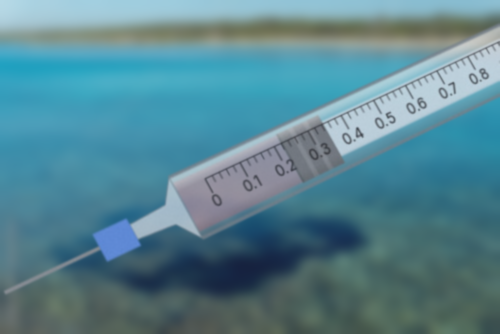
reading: 0.22 mL
